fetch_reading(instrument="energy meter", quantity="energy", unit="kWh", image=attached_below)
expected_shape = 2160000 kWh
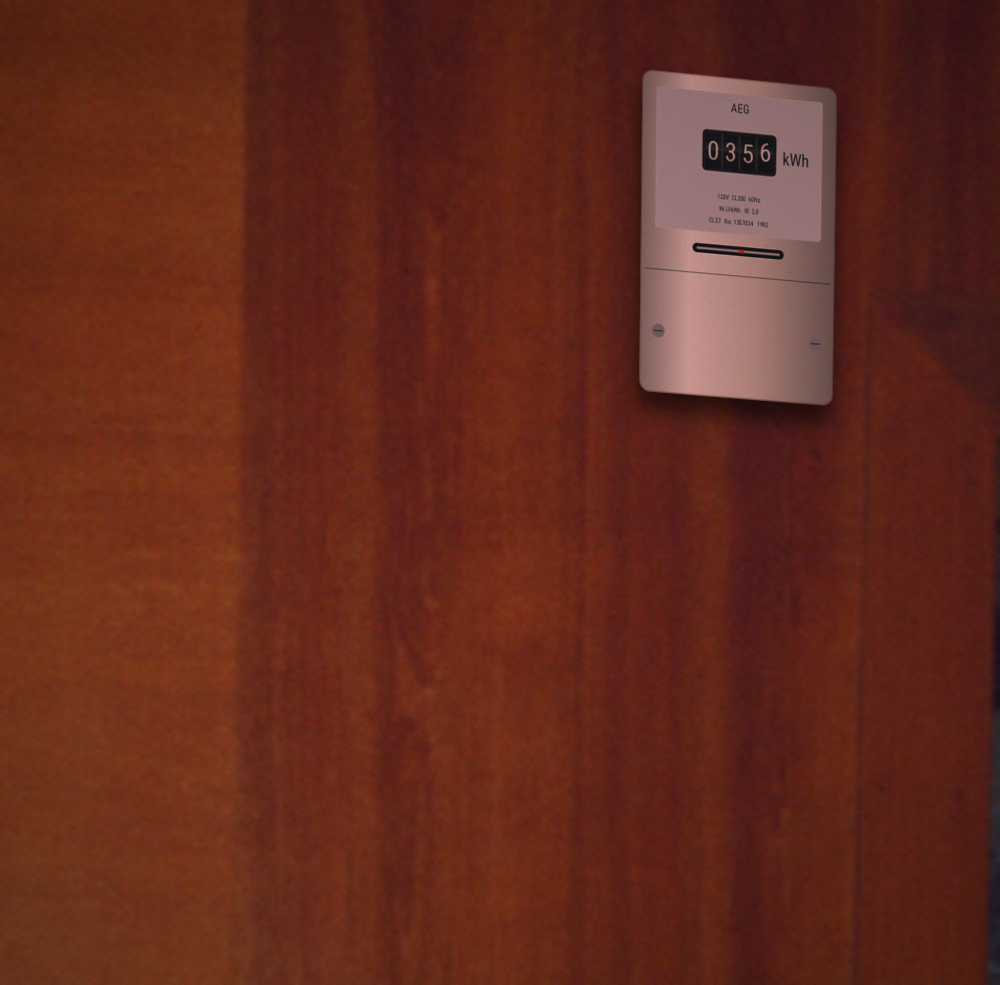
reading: 356 kWh
